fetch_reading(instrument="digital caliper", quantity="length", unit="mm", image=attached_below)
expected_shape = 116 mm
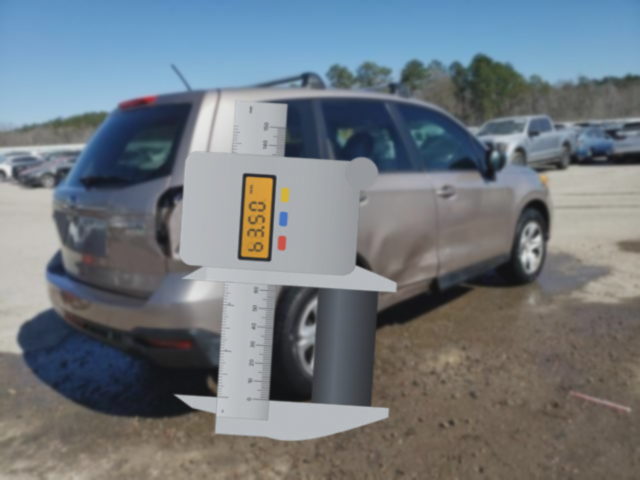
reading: 63.50 mm
